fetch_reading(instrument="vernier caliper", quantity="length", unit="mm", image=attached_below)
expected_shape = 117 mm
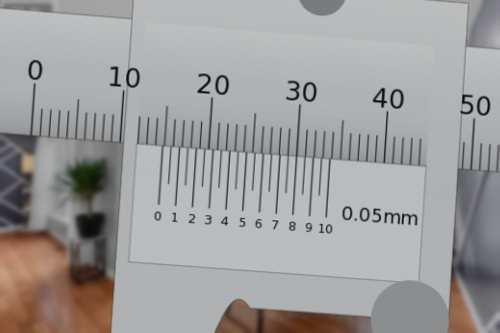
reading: 14.8 mm
